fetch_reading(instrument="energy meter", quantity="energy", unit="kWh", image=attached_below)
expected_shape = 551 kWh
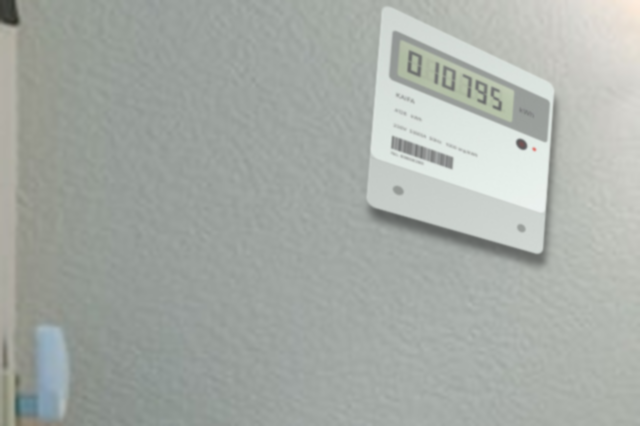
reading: 10795 kWh
